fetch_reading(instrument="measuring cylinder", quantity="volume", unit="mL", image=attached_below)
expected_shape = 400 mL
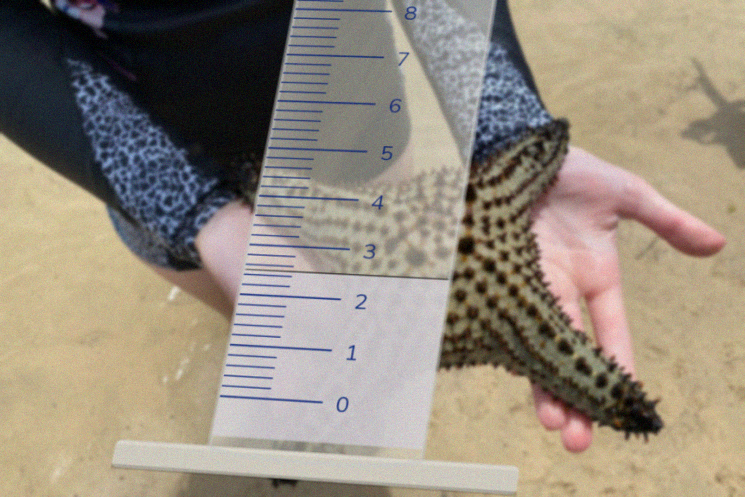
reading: 2.5 mL
